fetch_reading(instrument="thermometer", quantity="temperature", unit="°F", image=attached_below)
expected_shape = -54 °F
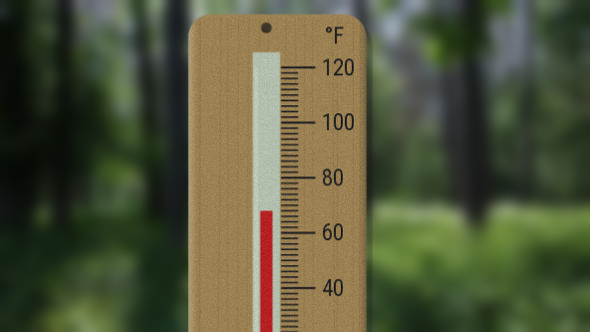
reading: 68 °F
